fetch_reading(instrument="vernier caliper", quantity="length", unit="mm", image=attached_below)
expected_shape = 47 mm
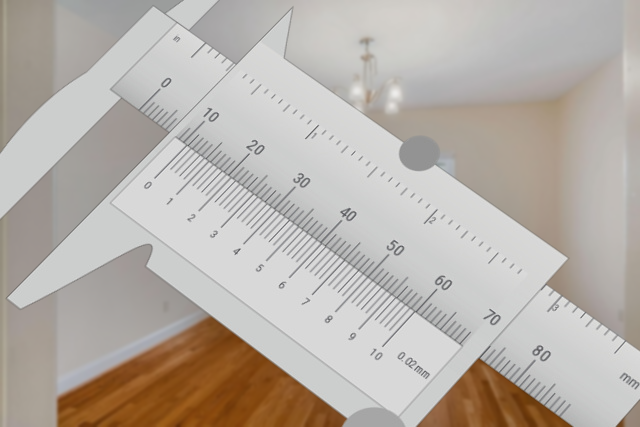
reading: 10.8 mm
